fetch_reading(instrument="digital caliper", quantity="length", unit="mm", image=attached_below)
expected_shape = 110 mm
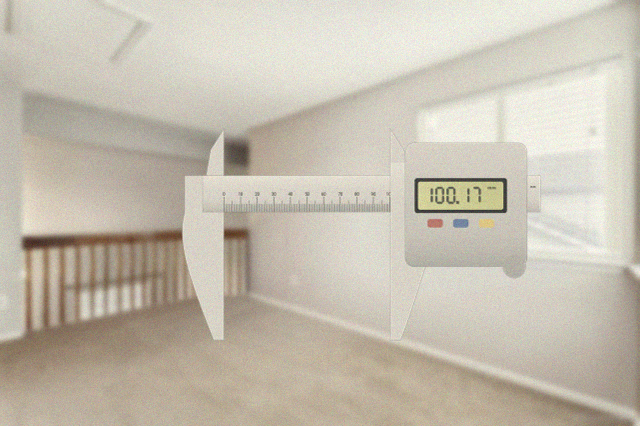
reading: 100.17 mm
